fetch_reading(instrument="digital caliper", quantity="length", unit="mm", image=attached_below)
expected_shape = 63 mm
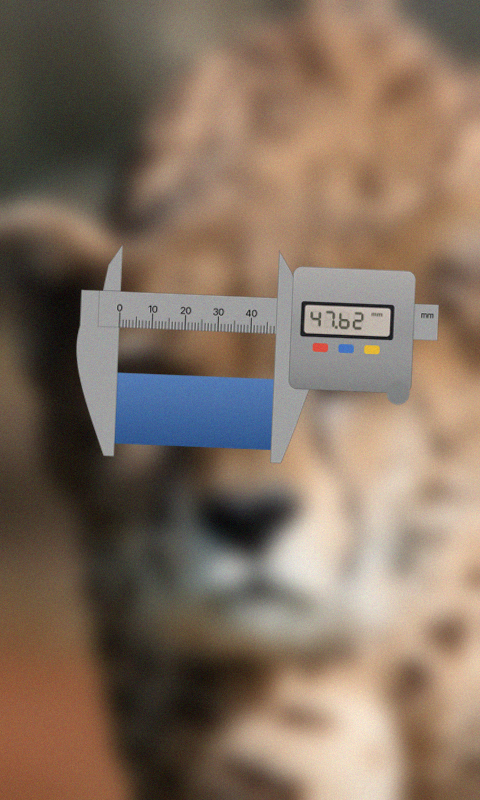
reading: 47.62 mm
